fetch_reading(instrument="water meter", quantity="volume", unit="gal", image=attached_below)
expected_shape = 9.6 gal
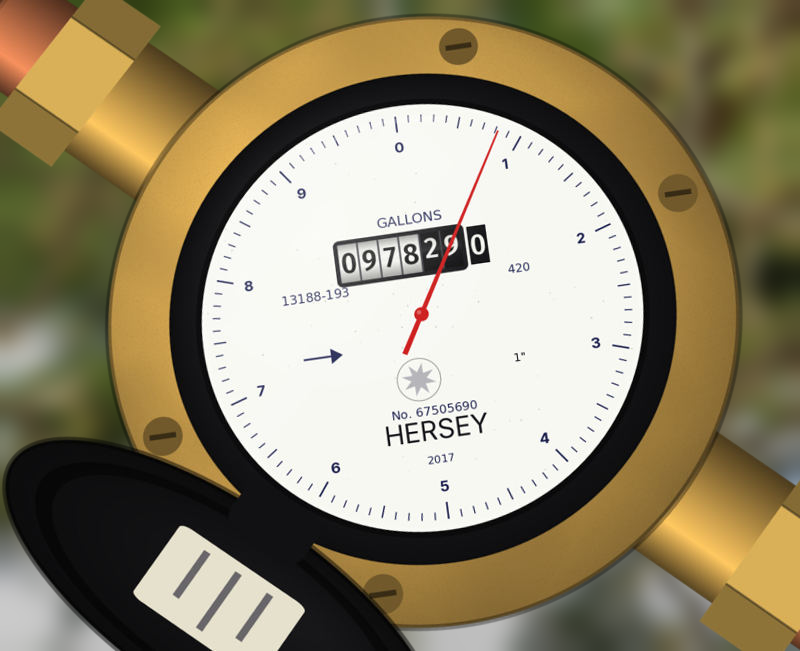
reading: 978290.8 gal
